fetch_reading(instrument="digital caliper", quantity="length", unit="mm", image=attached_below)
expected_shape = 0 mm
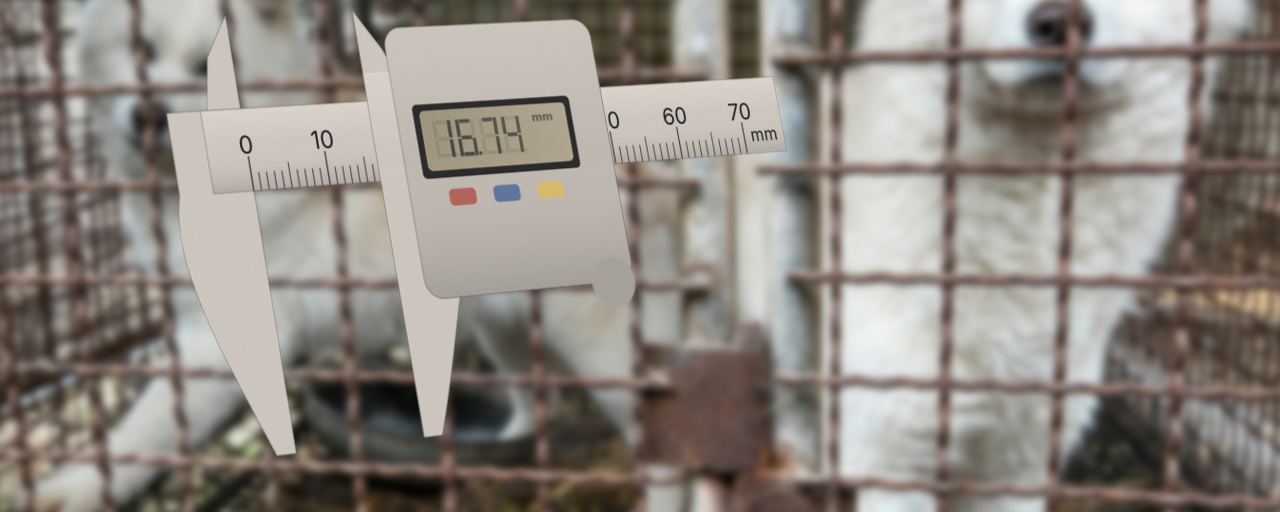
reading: 16.74 mm
